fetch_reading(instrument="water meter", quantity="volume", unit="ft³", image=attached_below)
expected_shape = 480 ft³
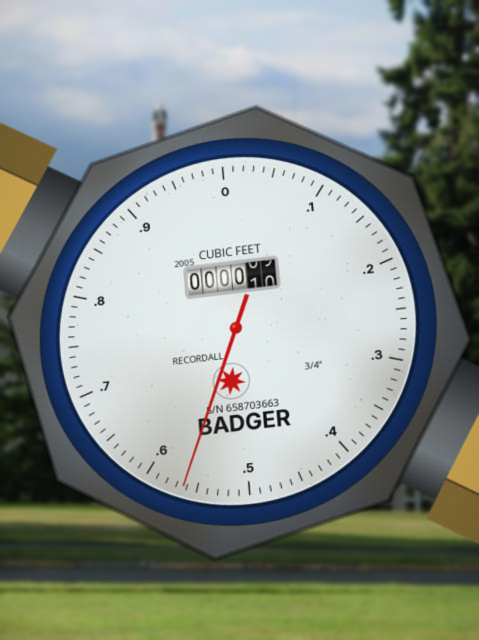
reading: 9.56 ft³
